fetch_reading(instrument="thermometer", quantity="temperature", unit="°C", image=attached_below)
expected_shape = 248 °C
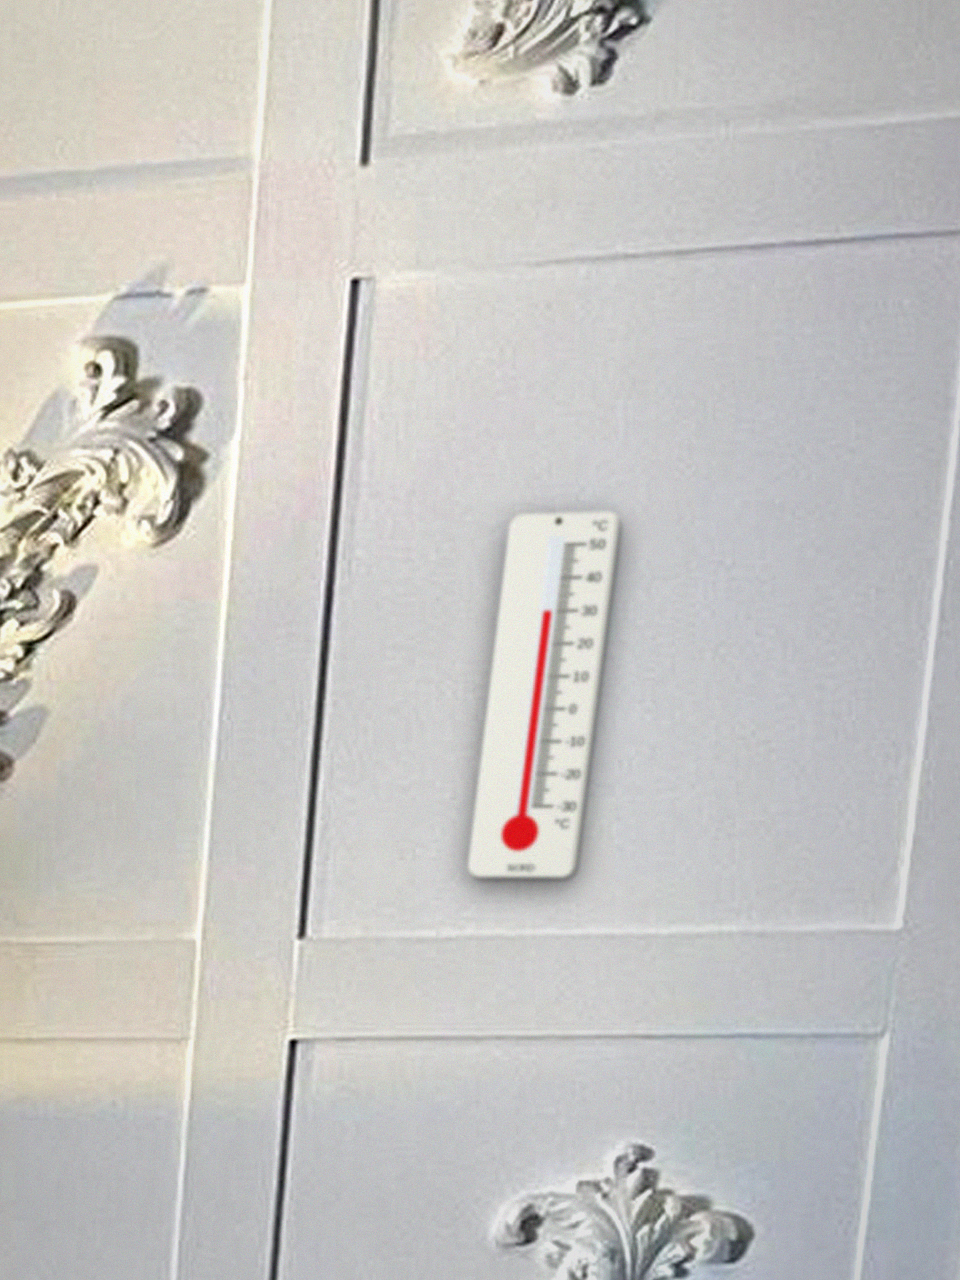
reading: 30 °C
